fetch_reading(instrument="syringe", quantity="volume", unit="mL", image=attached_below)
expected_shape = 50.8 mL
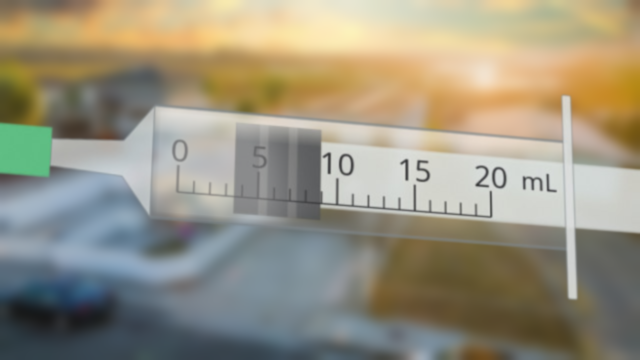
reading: 3.5 mL
